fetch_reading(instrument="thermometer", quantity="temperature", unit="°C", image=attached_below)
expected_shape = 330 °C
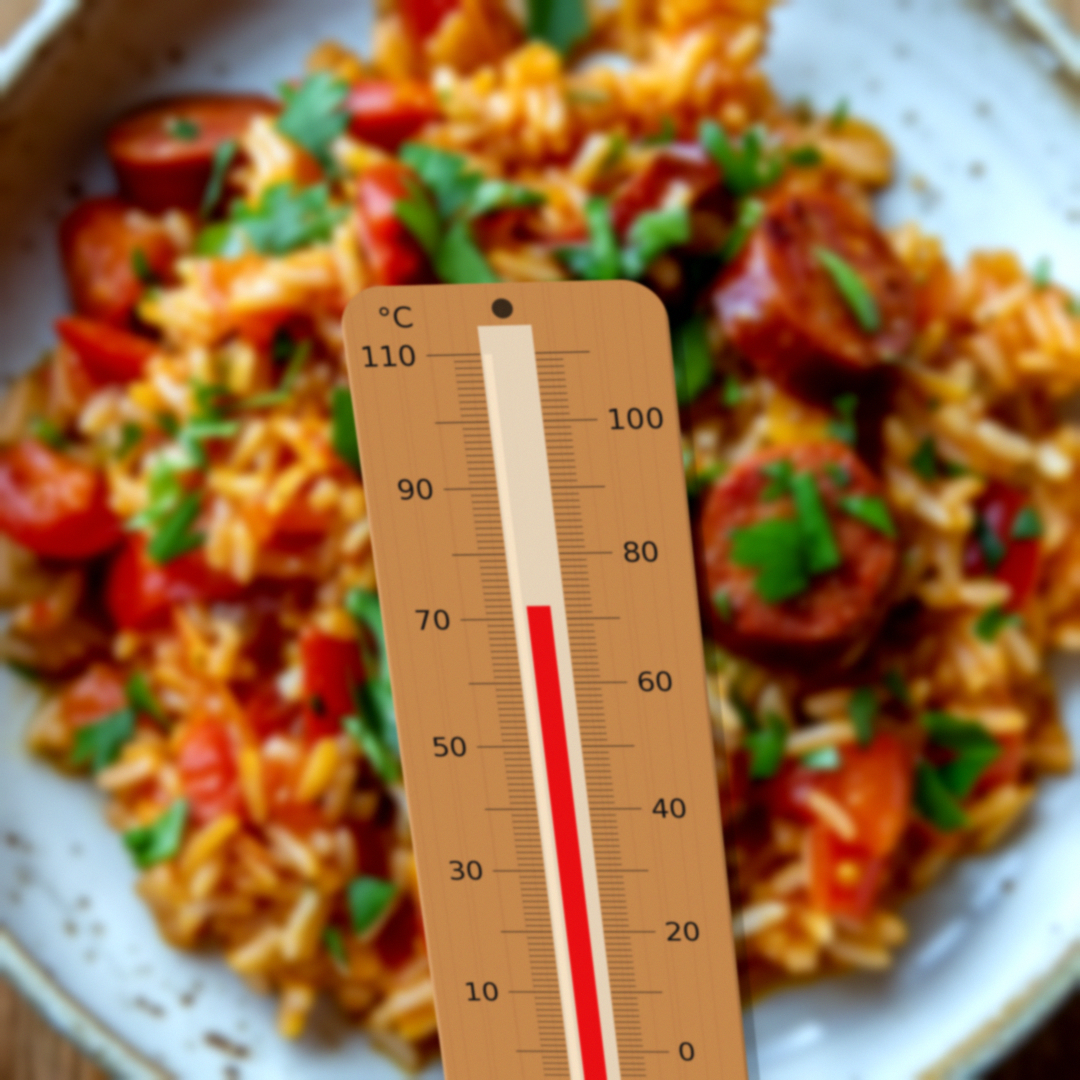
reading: 72 °C
